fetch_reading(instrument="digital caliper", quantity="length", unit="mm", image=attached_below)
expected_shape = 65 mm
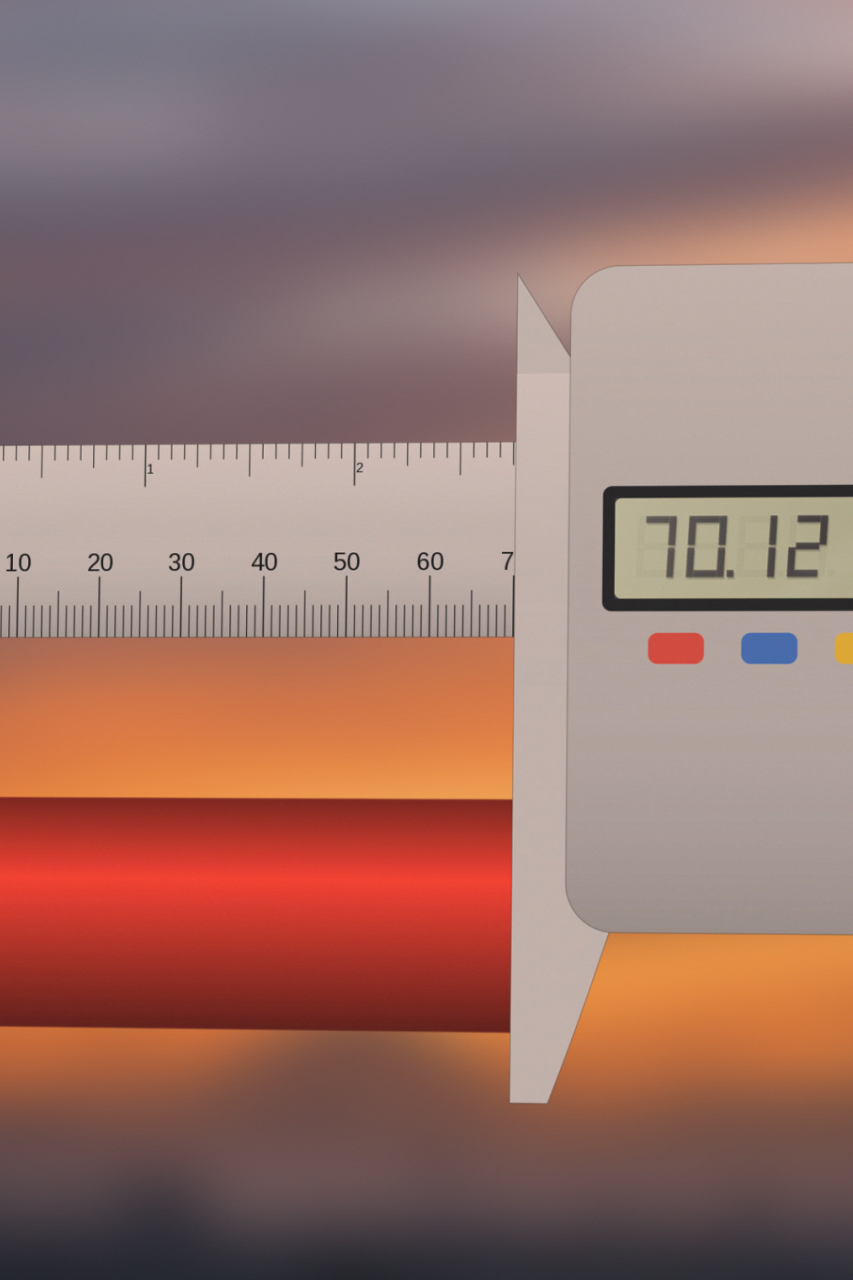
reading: 70.12 mm
